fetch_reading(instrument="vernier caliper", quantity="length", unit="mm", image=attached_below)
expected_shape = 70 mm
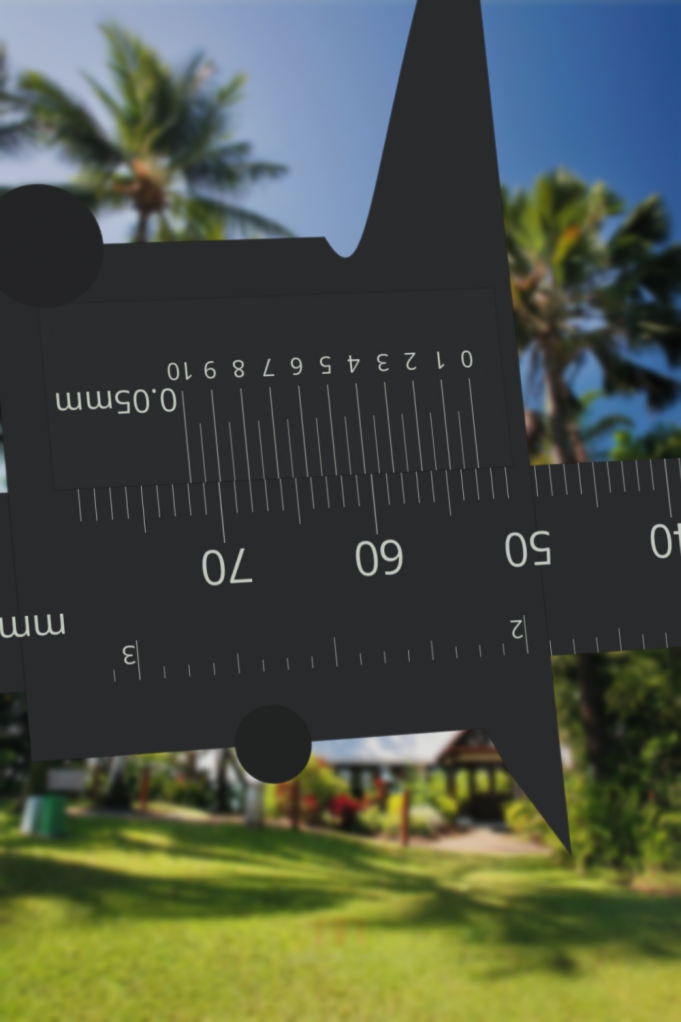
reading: 52.8 mm
